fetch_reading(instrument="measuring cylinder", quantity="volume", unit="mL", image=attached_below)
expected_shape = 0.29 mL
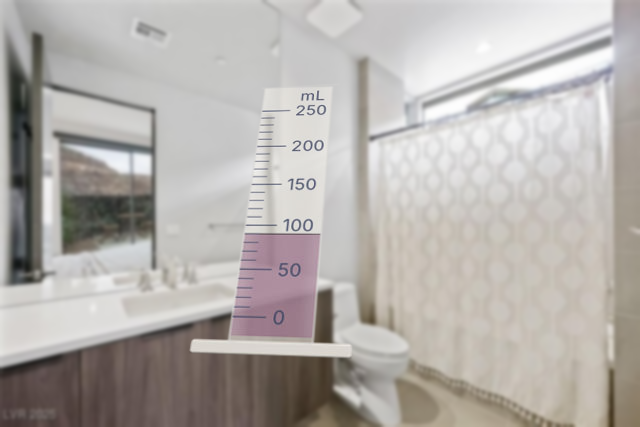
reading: 90 mL
